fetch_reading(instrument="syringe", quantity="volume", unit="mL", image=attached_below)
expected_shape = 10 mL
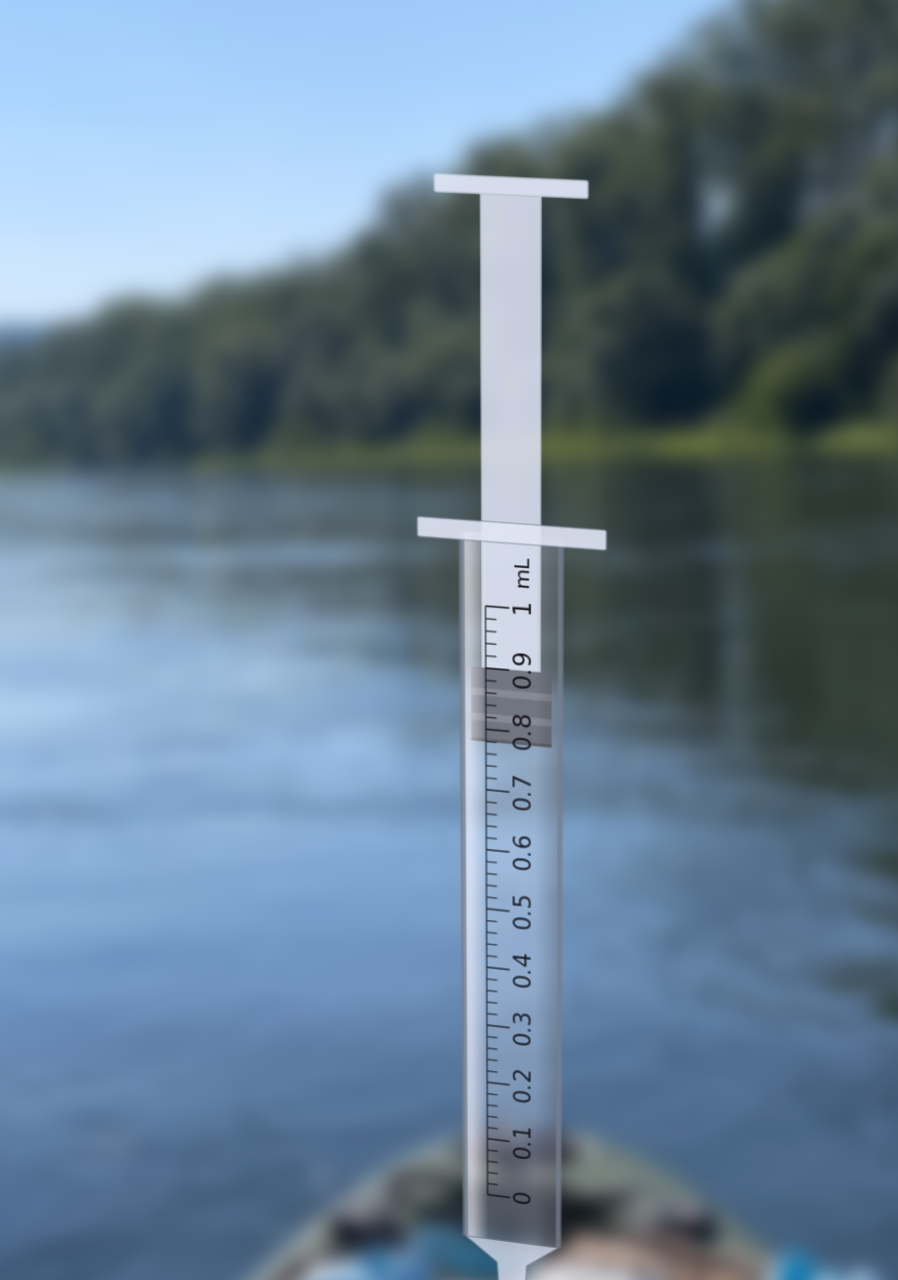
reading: 0.78 mL
